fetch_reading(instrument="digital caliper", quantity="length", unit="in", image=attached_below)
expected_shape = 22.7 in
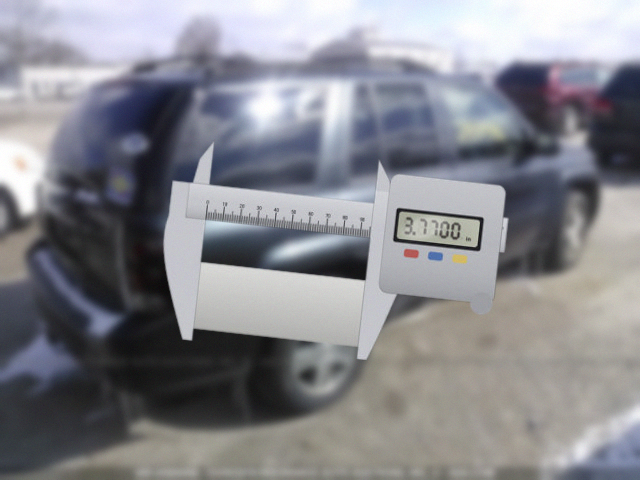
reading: 3.7700 in
